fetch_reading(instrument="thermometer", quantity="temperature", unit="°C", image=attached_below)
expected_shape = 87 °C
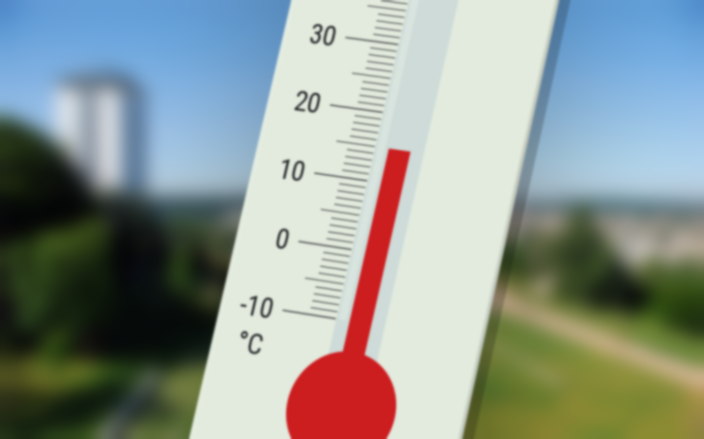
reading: 15 °C
